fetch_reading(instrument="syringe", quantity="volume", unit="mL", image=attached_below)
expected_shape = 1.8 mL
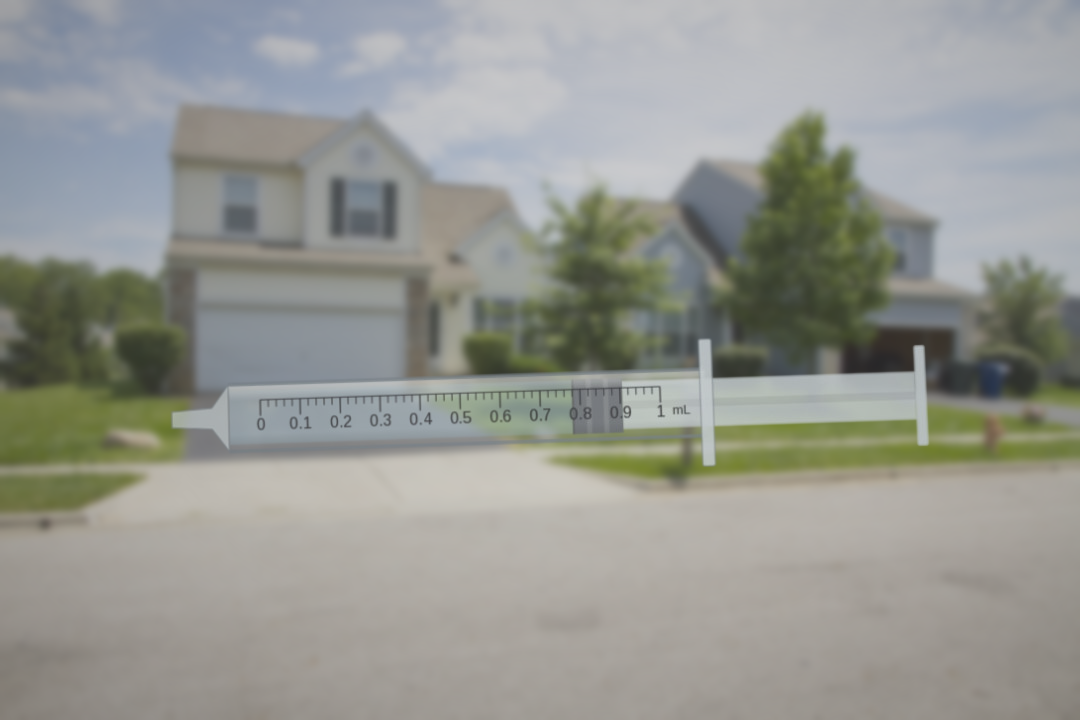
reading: 0.78 mL
